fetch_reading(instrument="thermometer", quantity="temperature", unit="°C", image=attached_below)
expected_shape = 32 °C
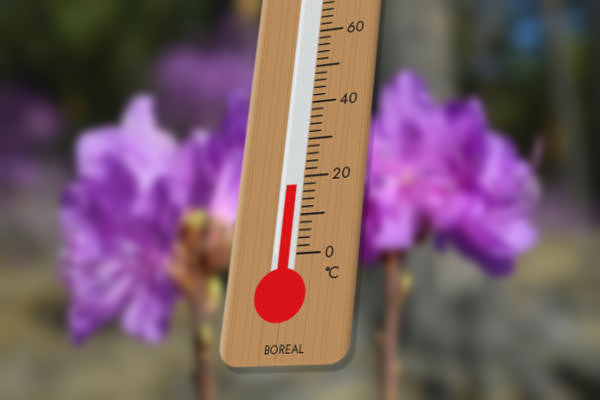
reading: 18 °C
